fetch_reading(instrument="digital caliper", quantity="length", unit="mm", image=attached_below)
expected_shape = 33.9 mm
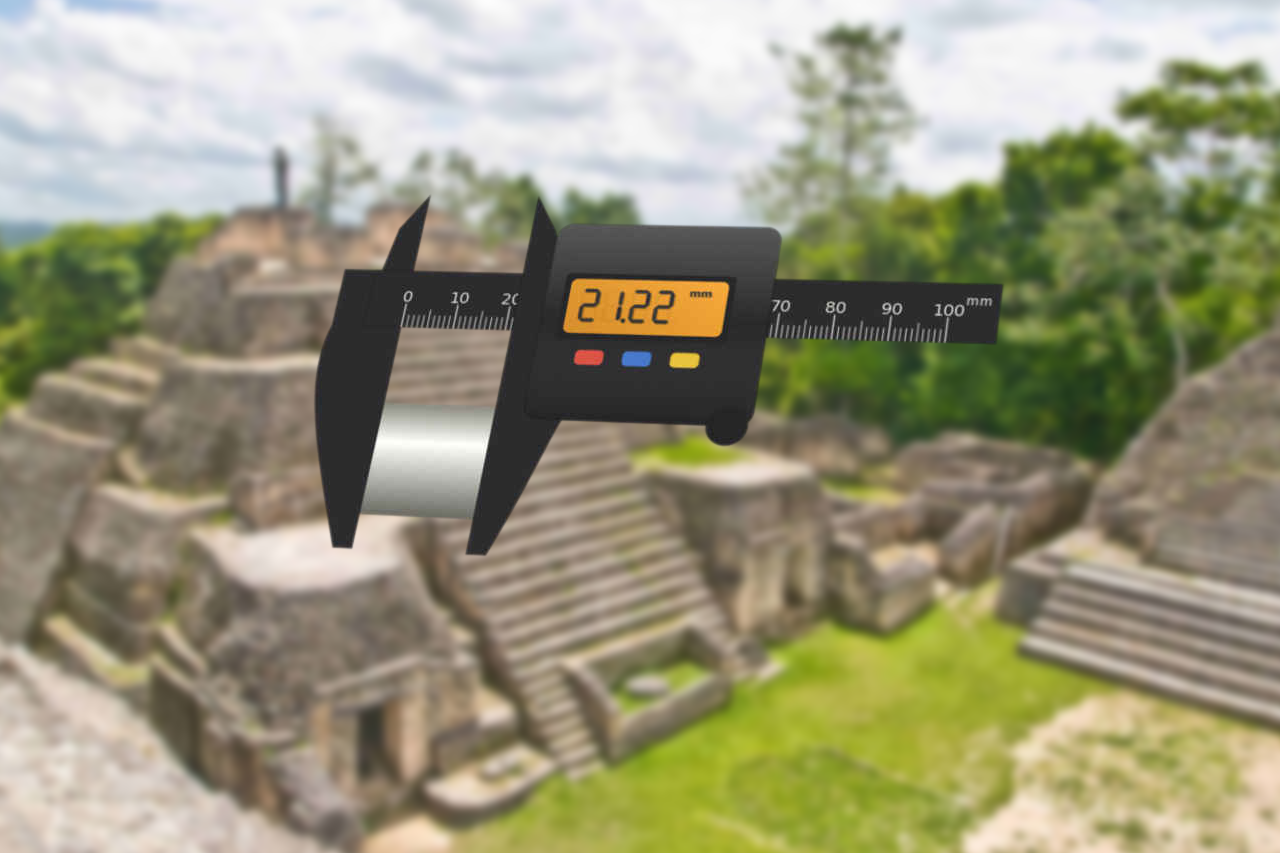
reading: 21.22 mm
